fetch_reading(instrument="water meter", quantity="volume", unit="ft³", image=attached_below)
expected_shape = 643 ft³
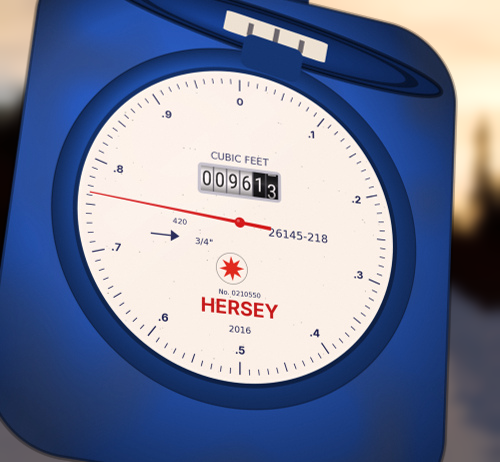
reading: 9612.76 ft³
